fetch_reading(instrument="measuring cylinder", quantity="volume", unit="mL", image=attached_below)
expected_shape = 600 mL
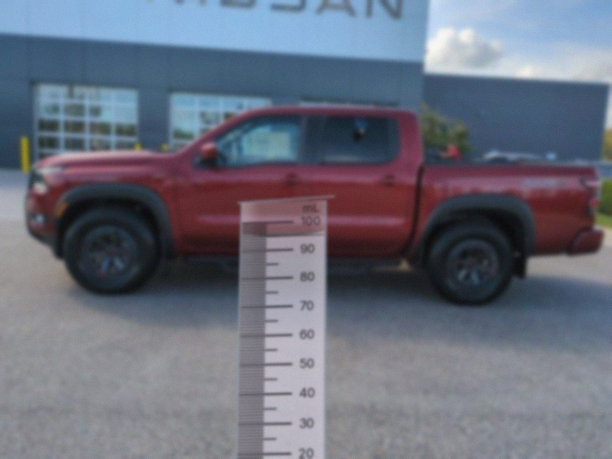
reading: 95 mL
